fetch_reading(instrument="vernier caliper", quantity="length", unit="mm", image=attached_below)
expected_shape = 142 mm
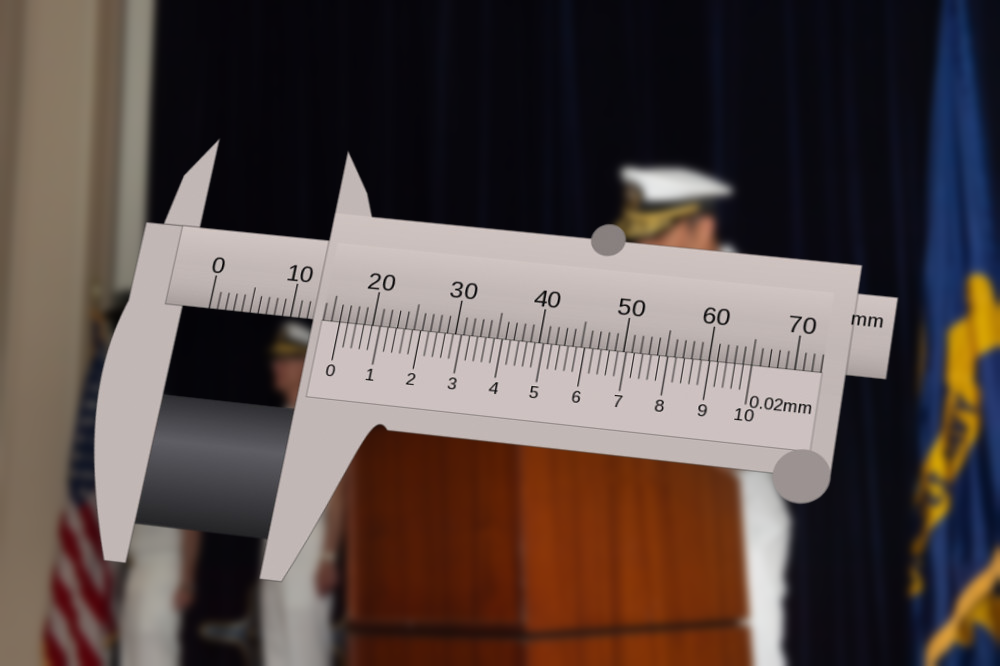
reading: 16.0 mm
